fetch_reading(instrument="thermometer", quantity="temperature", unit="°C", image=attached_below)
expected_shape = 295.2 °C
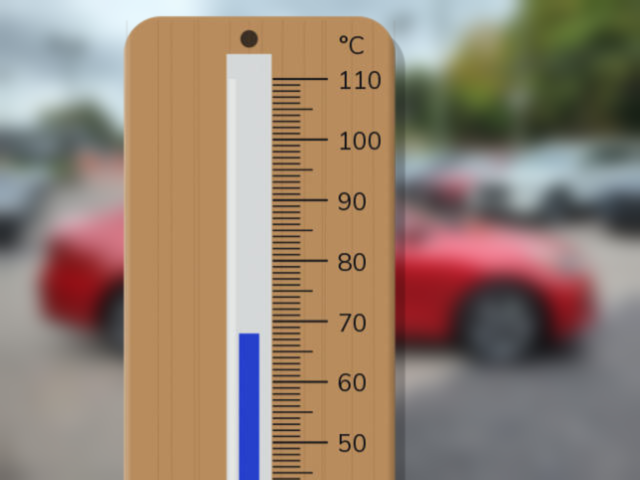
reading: 68 °C
